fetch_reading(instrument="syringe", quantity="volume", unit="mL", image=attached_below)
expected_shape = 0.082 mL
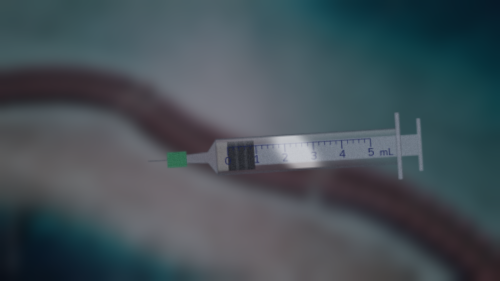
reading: 0 mL
